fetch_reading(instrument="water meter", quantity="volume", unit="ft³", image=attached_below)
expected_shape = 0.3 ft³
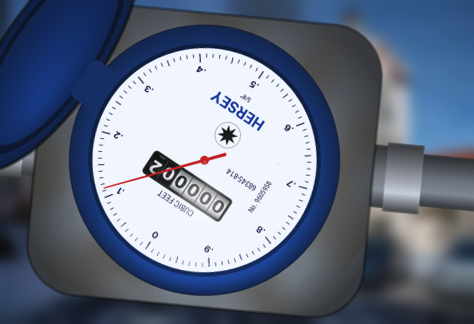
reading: 2.11 ft³
